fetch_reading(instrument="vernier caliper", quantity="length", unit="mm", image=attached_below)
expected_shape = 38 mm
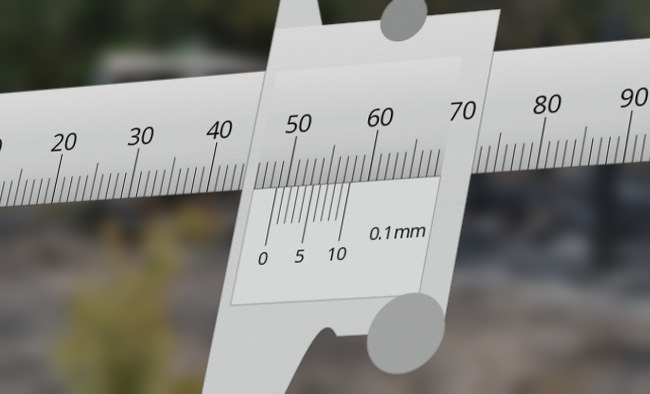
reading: 48.8 mm
